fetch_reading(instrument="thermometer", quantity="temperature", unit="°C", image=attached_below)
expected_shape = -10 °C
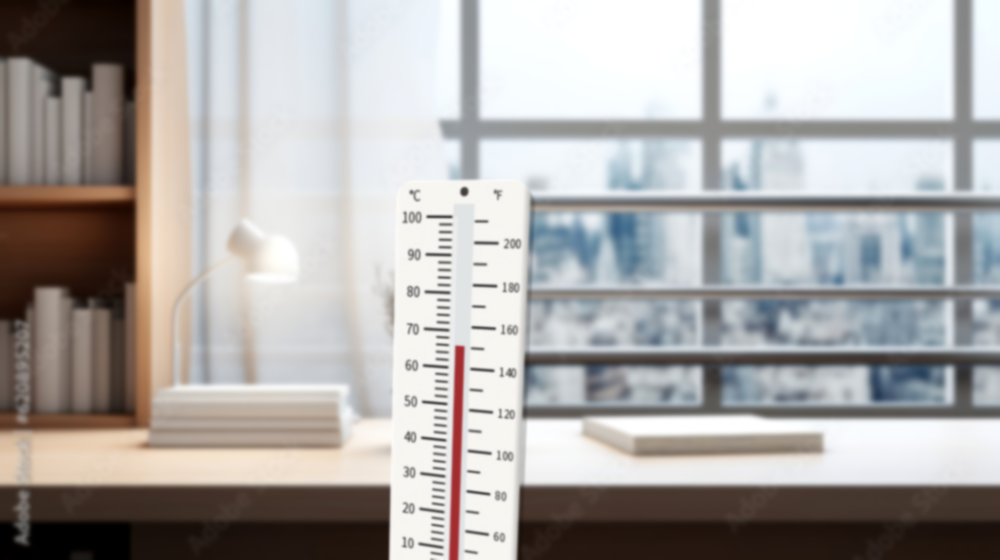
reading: 66 °C
